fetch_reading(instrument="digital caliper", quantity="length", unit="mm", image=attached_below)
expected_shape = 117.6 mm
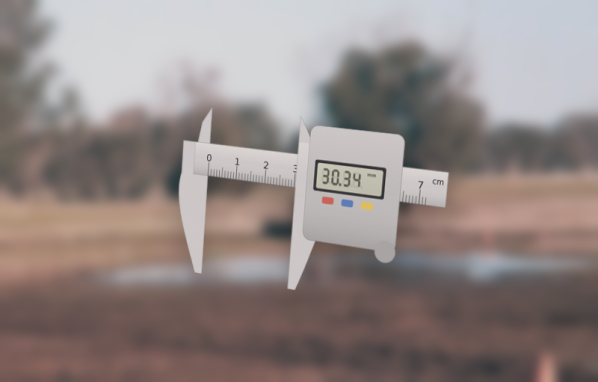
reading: 30.34 mm
